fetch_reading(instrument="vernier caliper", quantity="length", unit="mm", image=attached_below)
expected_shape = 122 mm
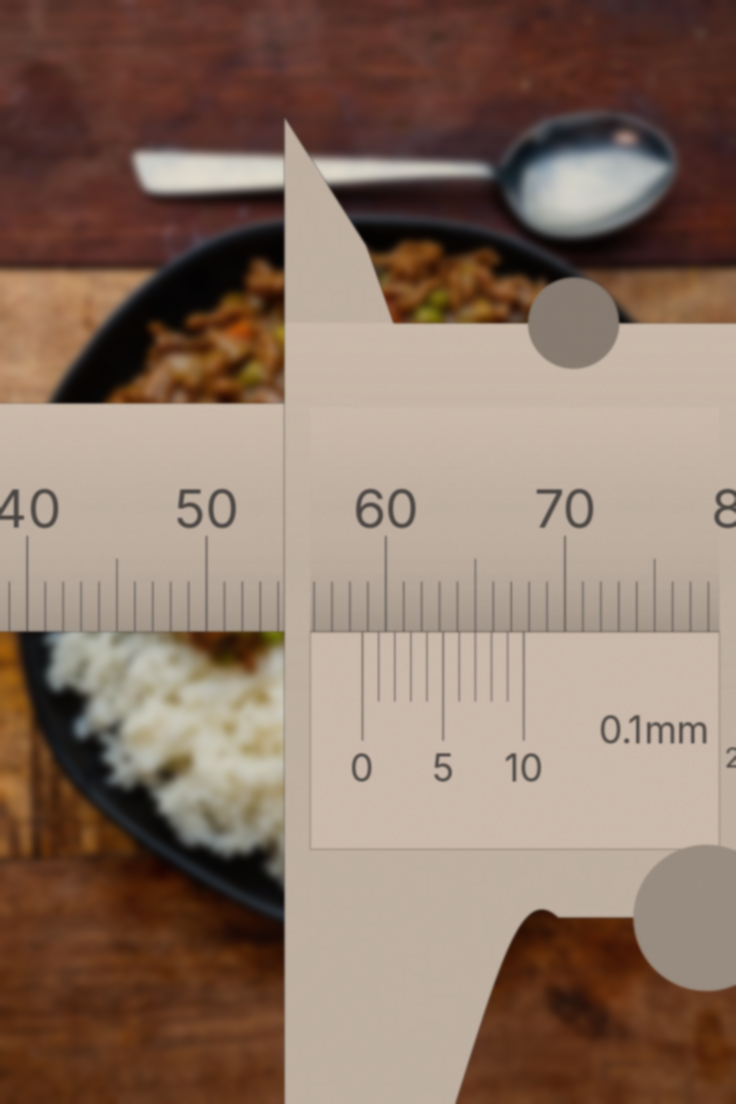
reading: 58.7 mm
